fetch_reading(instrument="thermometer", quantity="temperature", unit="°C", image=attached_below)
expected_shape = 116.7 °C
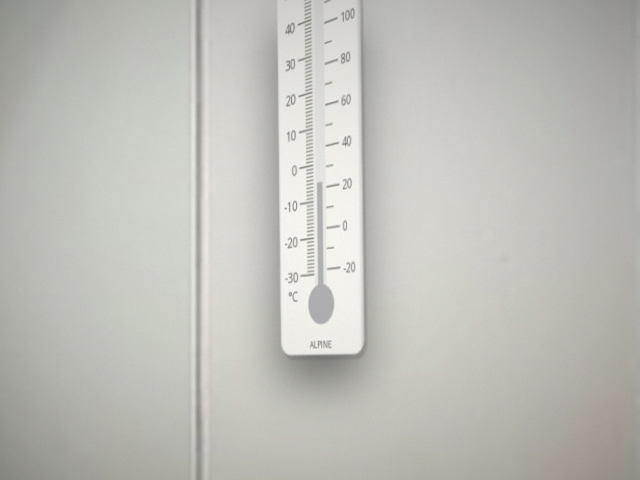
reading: -5 °C
